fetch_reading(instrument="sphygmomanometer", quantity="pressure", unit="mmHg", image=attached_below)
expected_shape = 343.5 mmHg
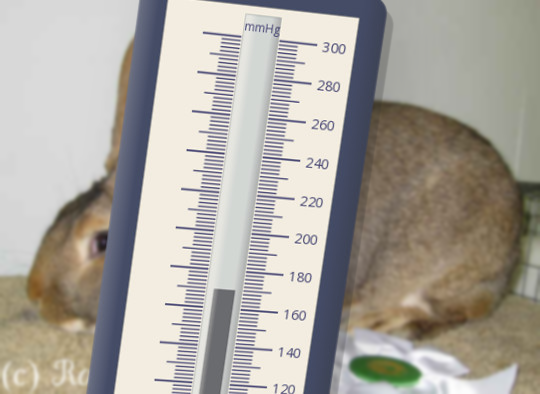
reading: 170 mmHg
